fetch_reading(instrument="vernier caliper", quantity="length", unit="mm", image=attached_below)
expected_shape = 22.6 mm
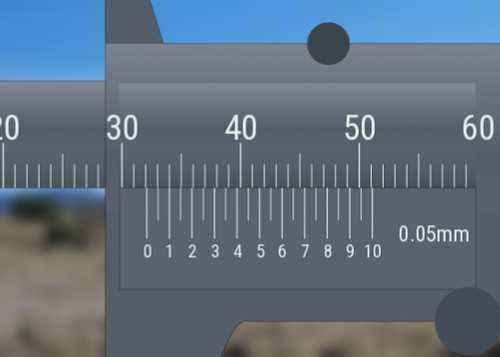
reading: 32.1 mm
